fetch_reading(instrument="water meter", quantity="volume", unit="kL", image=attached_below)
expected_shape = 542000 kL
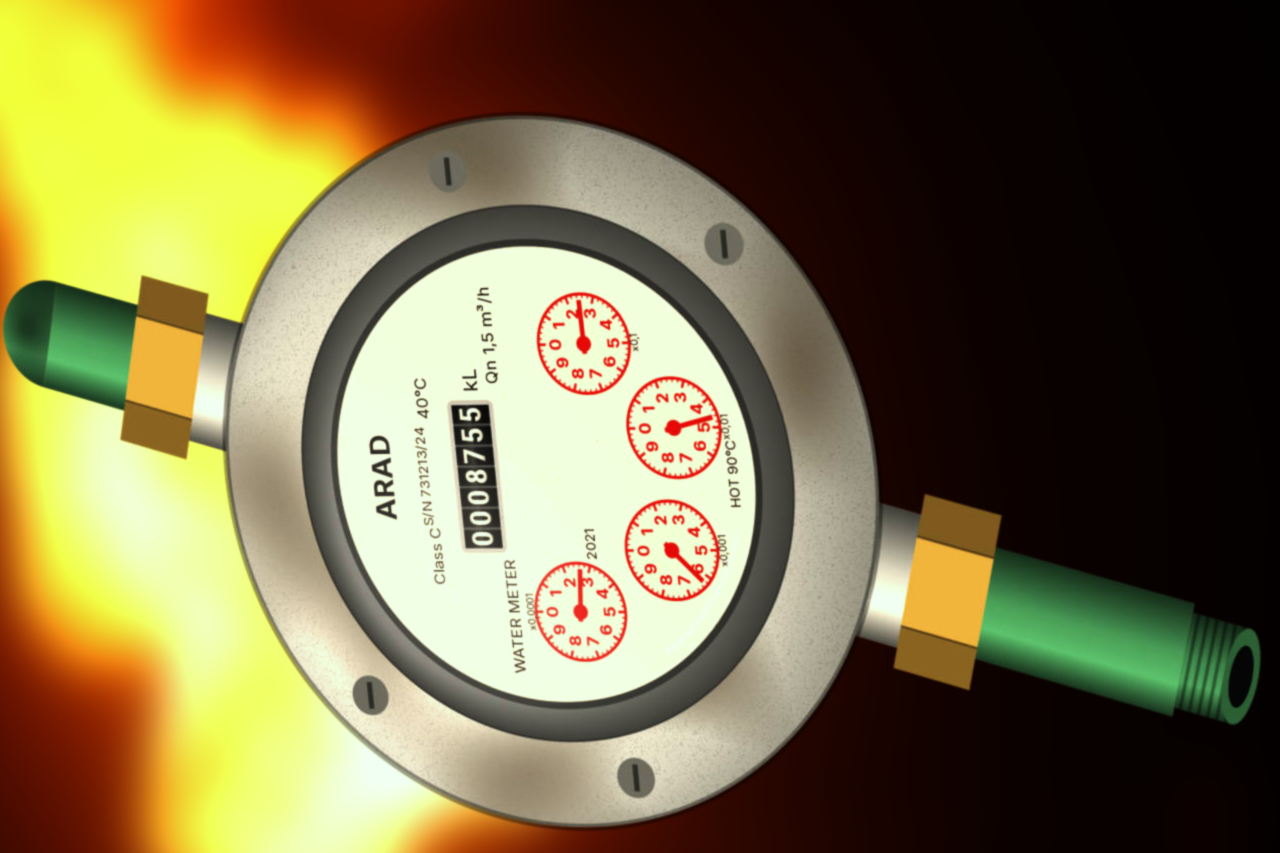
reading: 8755.2462 kL
